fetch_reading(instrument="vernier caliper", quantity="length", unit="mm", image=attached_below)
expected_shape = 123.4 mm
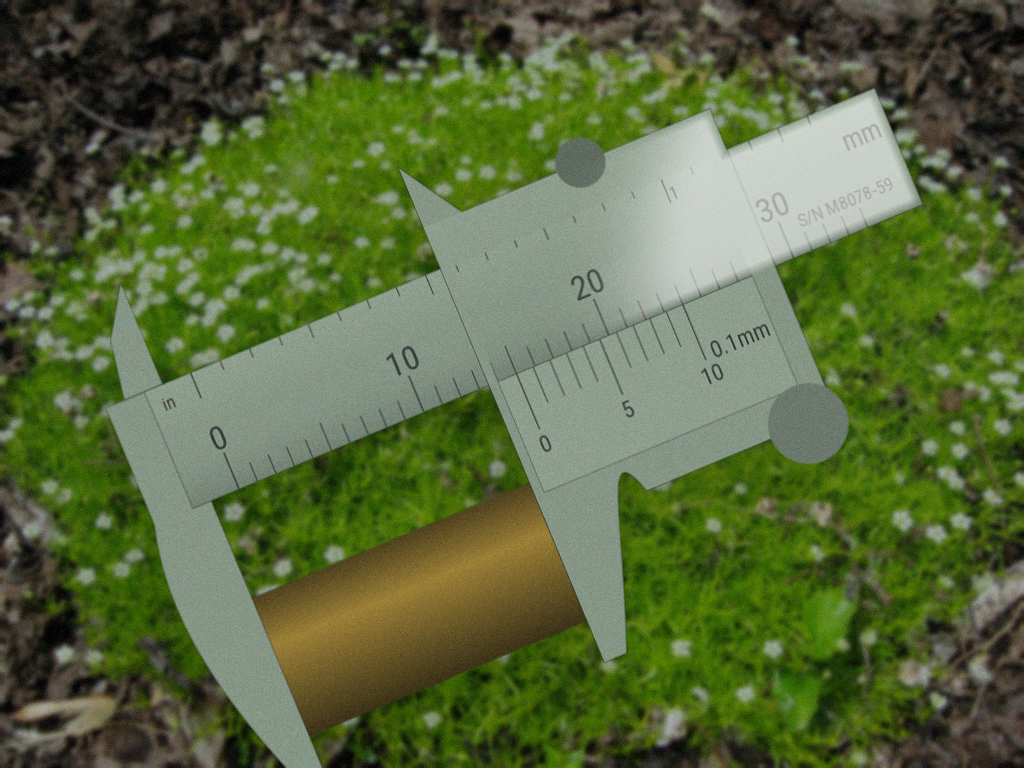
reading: 15.0 mm
